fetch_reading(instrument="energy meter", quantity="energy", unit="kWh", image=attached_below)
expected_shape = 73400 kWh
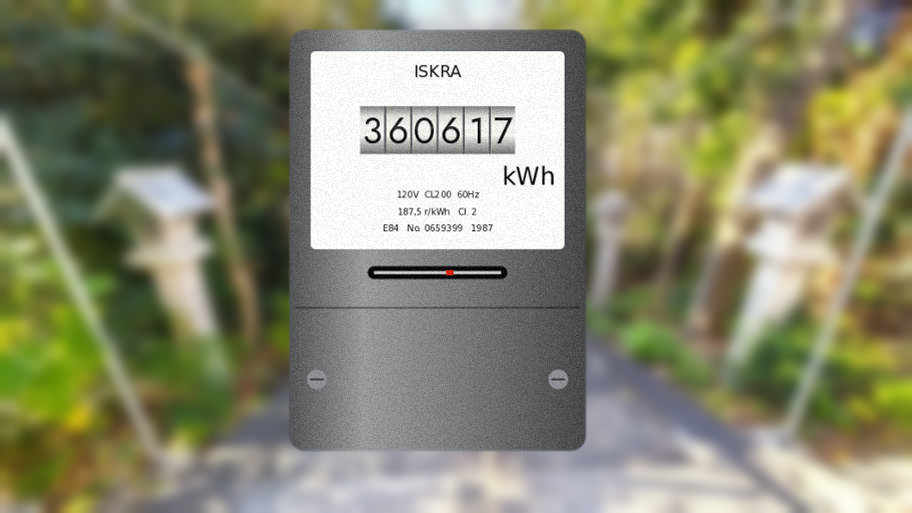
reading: 360617 kWh
